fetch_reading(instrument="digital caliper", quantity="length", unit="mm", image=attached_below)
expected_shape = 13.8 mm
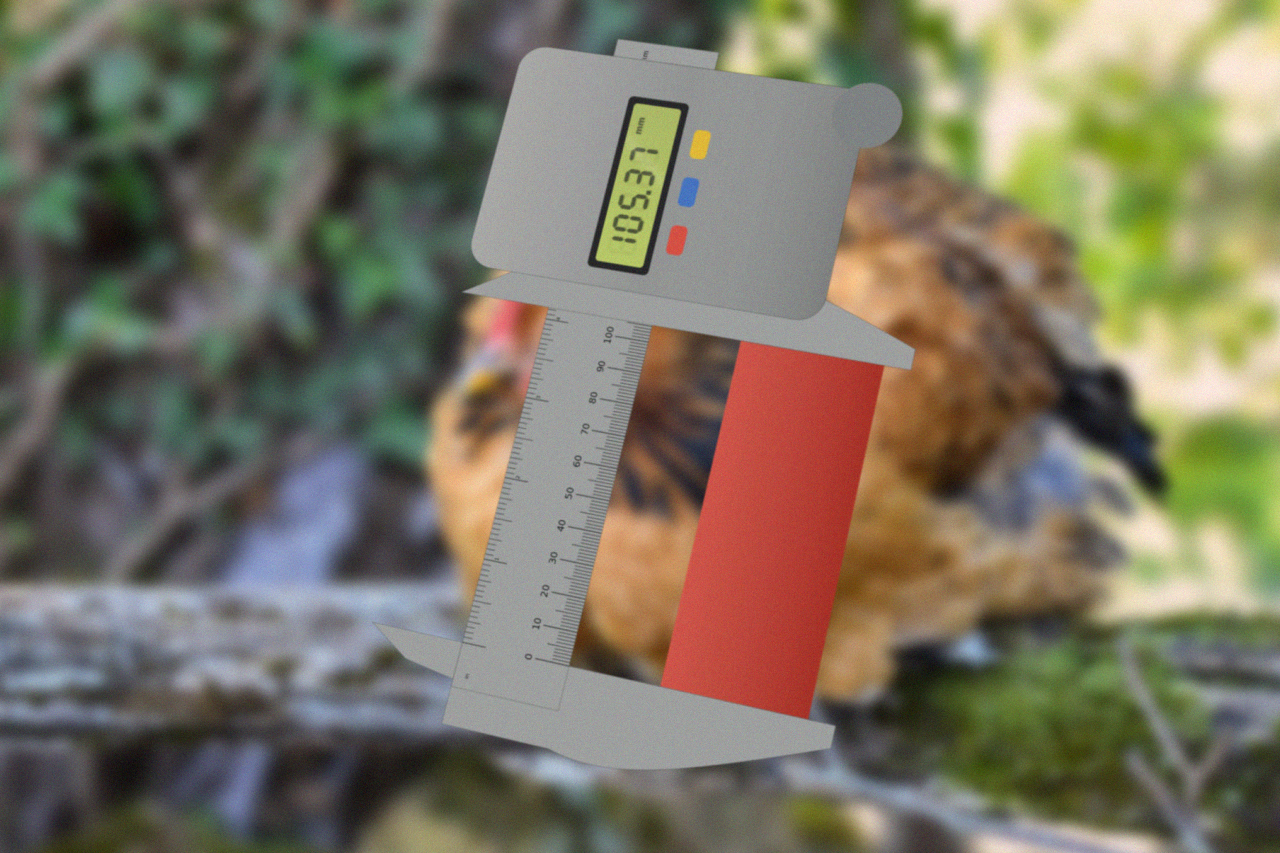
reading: 105.37 mm
